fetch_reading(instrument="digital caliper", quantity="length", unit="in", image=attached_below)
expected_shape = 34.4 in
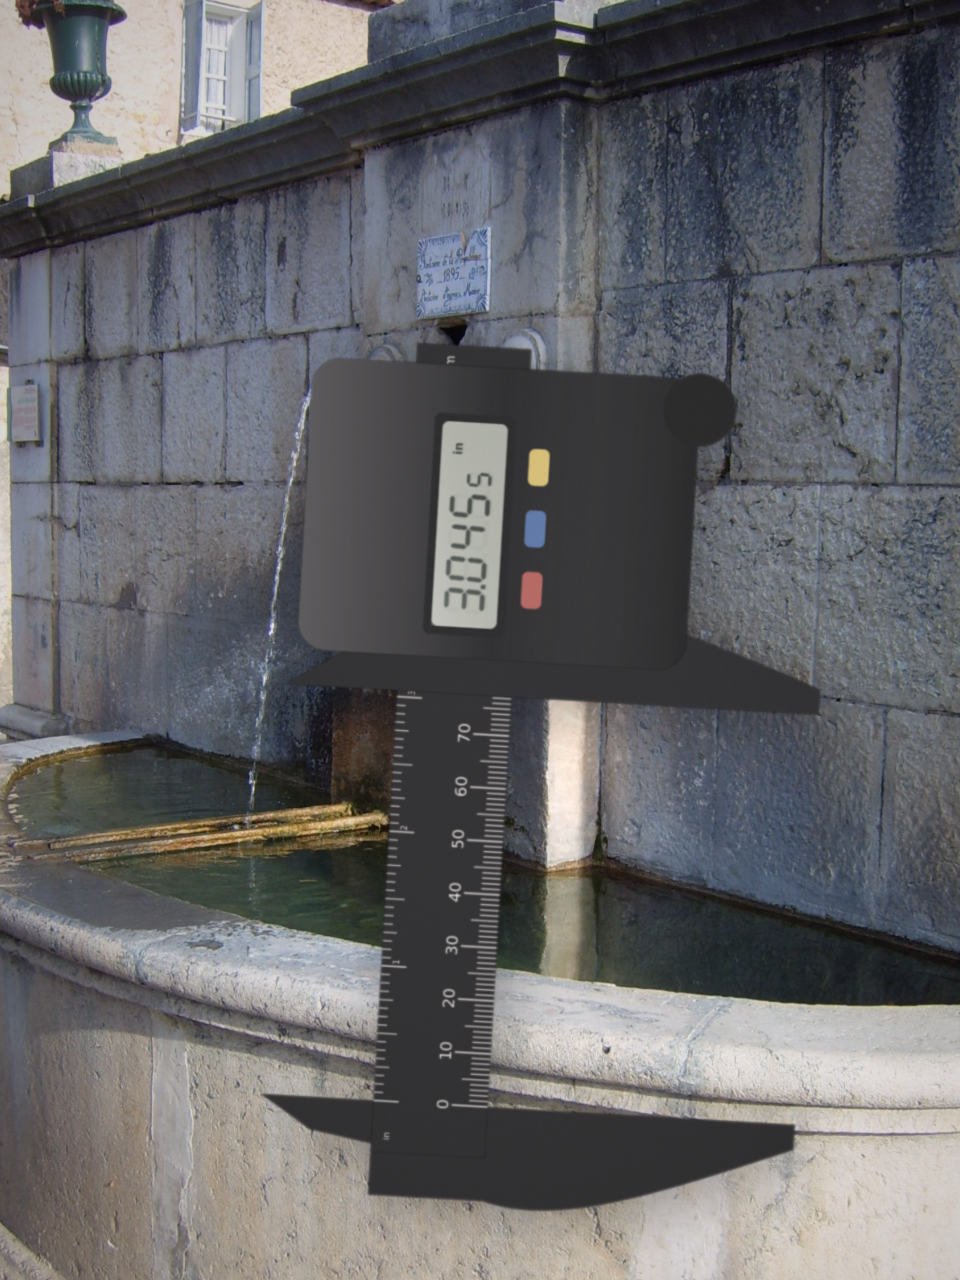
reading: 3.0455 in
